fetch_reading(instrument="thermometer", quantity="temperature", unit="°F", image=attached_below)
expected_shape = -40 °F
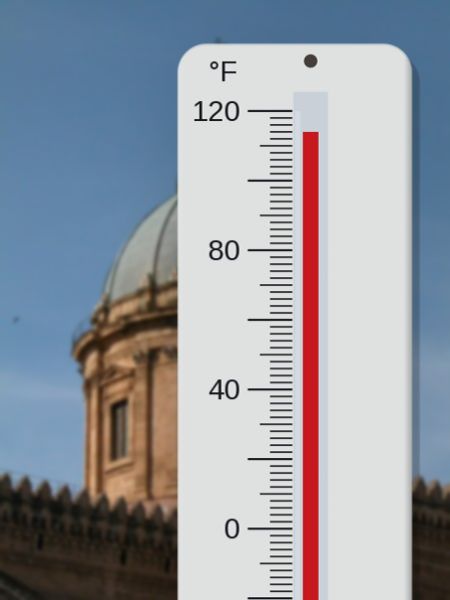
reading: 114 °F
